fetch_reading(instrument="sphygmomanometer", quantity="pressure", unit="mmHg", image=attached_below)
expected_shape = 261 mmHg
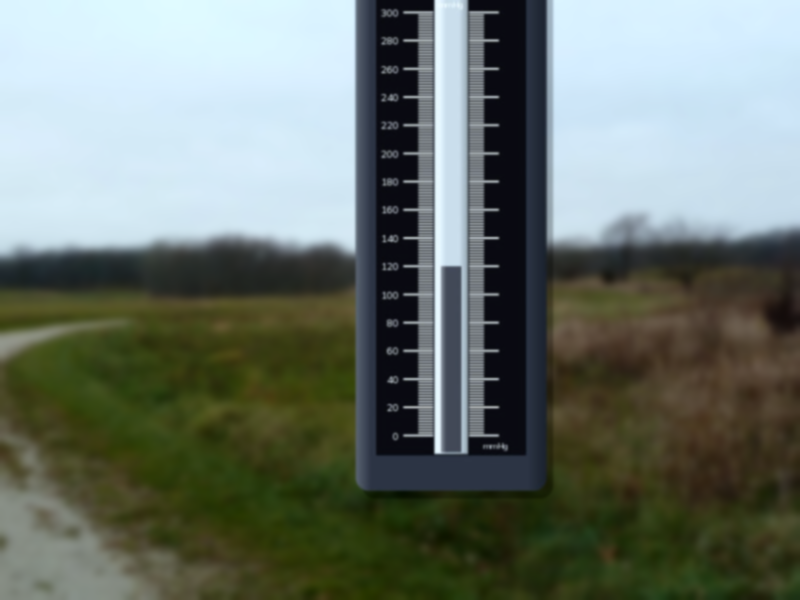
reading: 120 mmHg
